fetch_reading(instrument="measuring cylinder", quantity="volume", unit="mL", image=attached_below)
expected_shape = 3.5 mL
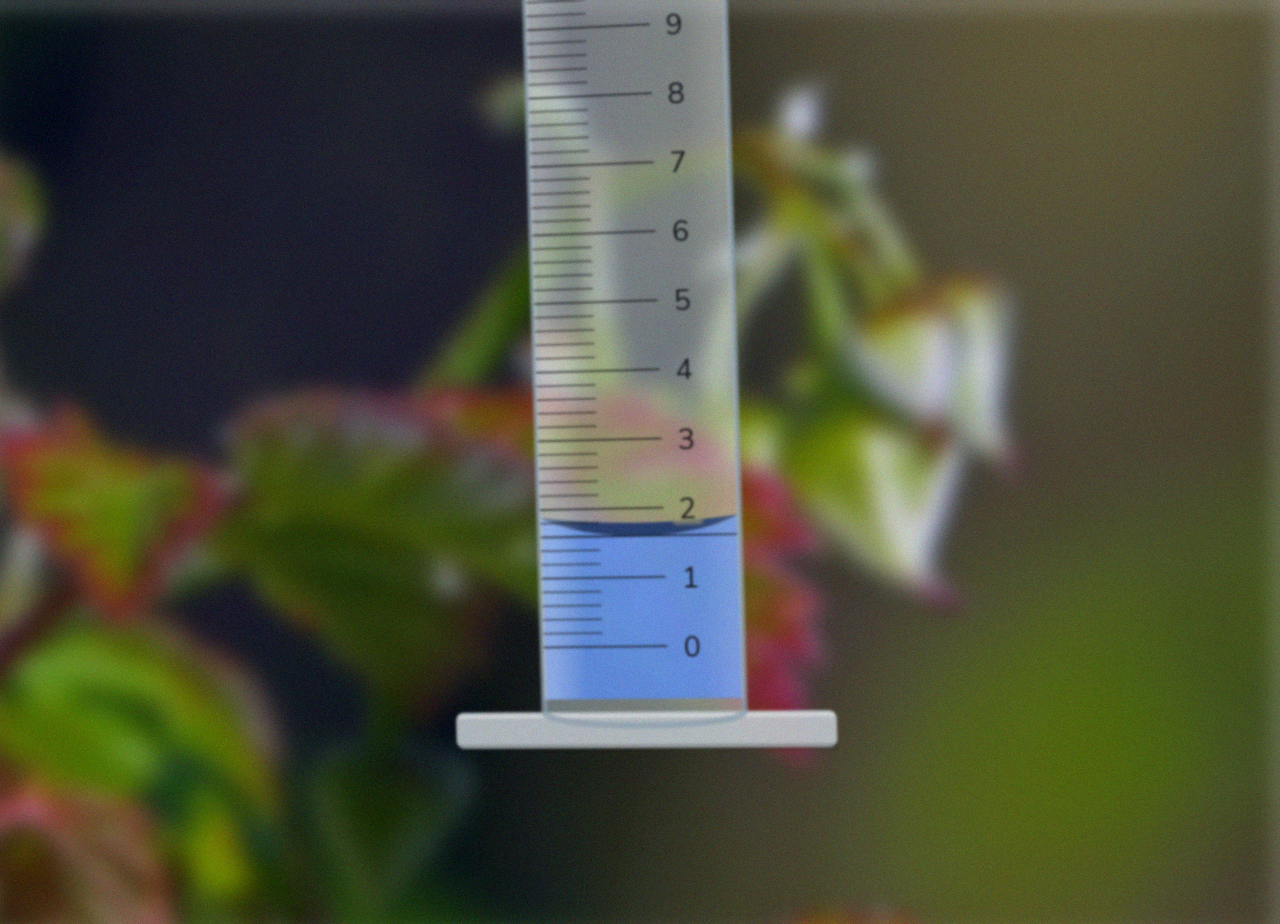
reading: 1.6 mL
